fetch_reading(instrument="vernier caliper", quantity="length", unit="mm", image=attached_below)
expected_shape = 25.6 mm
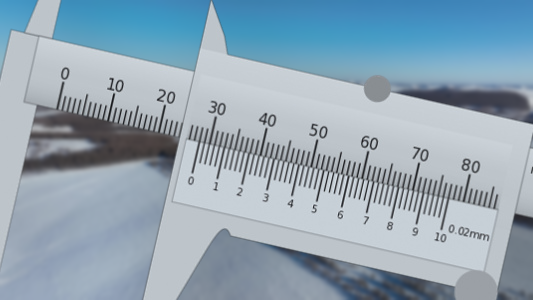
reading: 28.0 mm
